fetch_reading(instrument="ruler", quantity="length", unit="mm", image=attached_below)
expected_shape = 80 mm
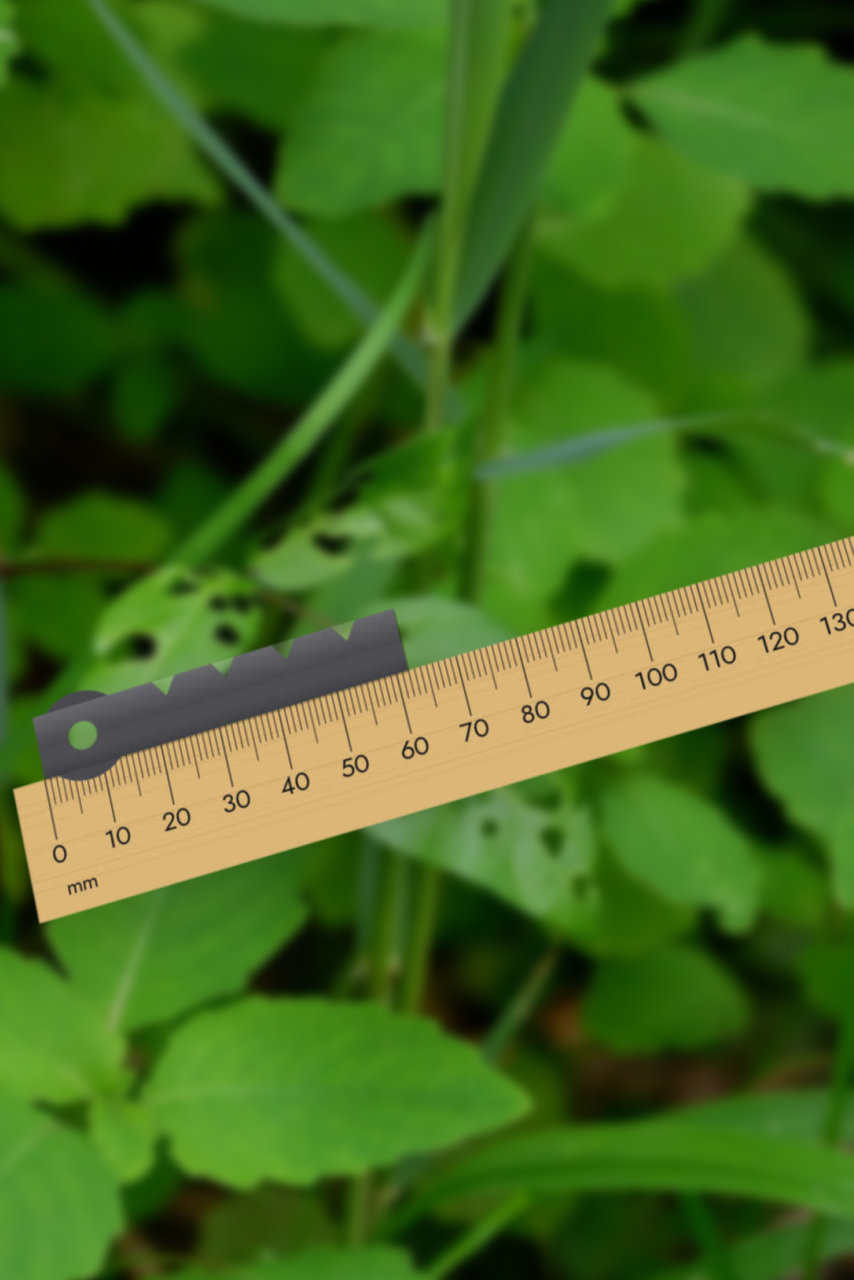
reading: 62 mm
